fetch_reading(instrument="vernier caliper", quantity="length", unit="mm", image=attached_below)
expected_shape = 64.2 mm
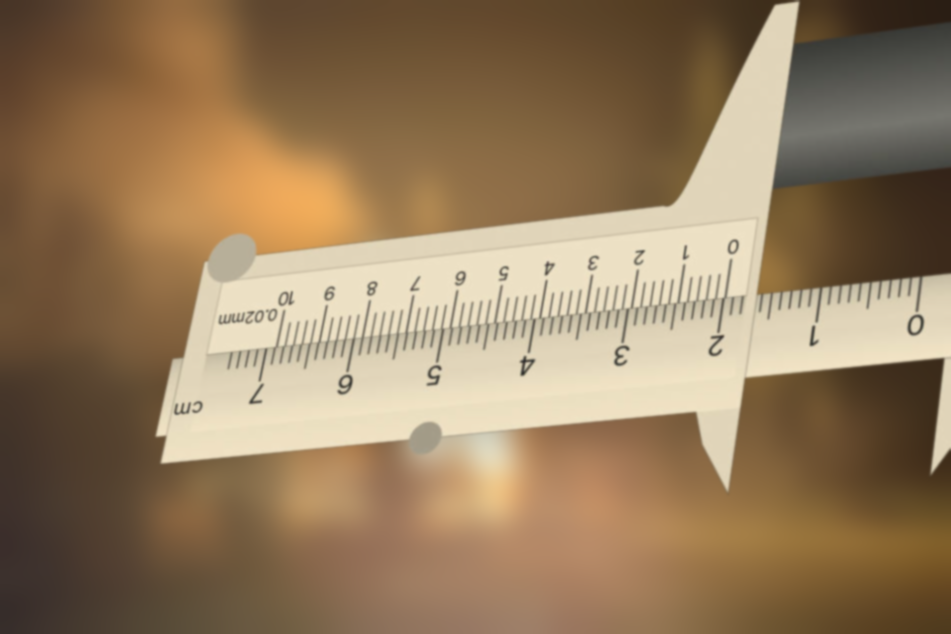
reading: 19.8 mm
